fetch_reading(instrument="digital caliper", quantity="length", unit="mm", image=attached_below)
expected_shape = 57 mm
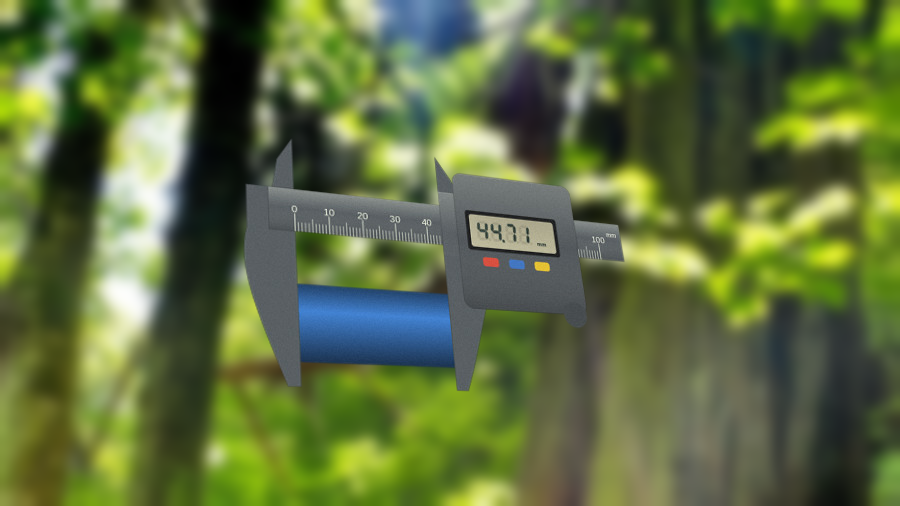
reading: 44.71 mm
